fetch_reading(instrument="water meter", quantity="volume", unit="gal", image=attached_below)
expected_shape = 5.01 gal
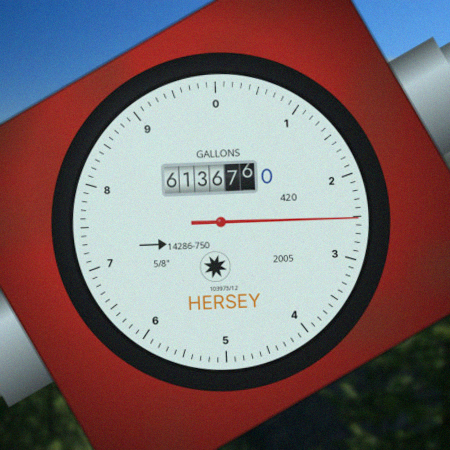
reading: 6136762.5 gal
